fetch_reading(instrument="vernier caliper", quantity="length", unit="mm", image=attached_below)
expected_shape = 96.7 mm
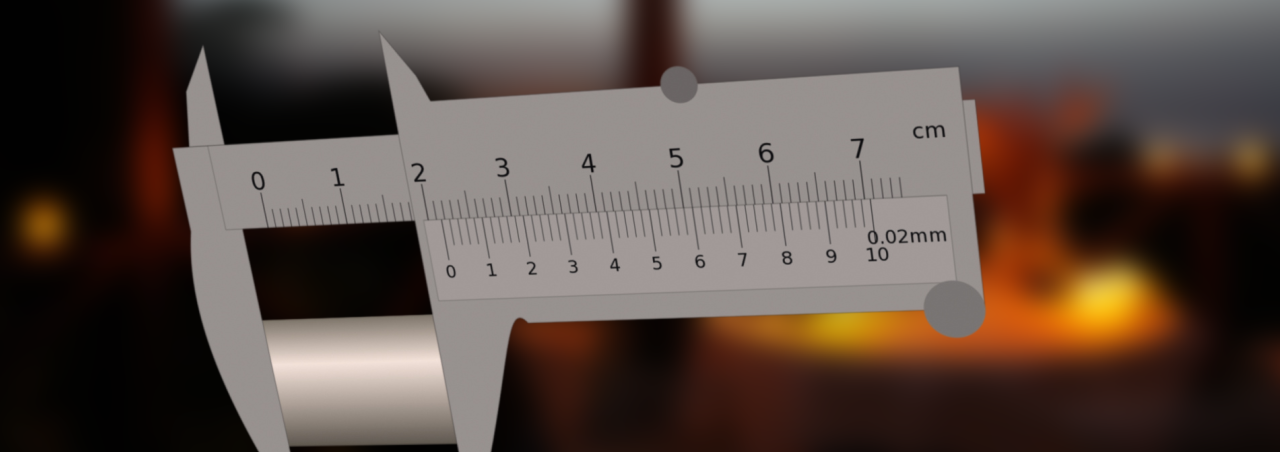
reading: 21.6 mm
